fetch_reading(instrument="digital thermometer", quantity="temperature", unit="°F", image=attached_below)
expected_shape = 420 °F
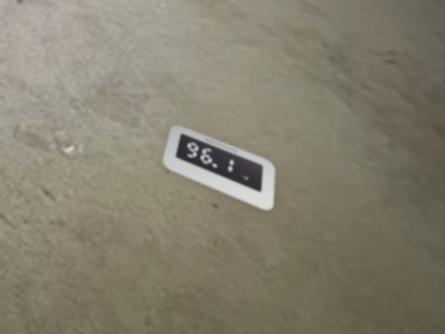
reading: 96.1 °F
